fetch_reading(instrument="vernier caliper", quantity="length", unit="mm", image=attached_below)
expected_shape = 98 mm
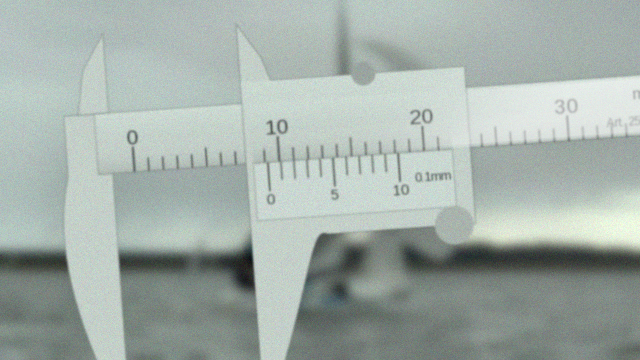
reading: 9.2 mm
